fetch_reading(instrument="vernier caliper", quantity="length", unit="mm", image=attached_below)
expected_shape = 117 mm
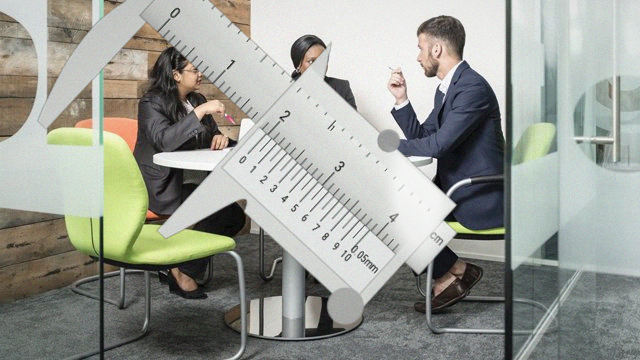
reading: 19.8 mm
